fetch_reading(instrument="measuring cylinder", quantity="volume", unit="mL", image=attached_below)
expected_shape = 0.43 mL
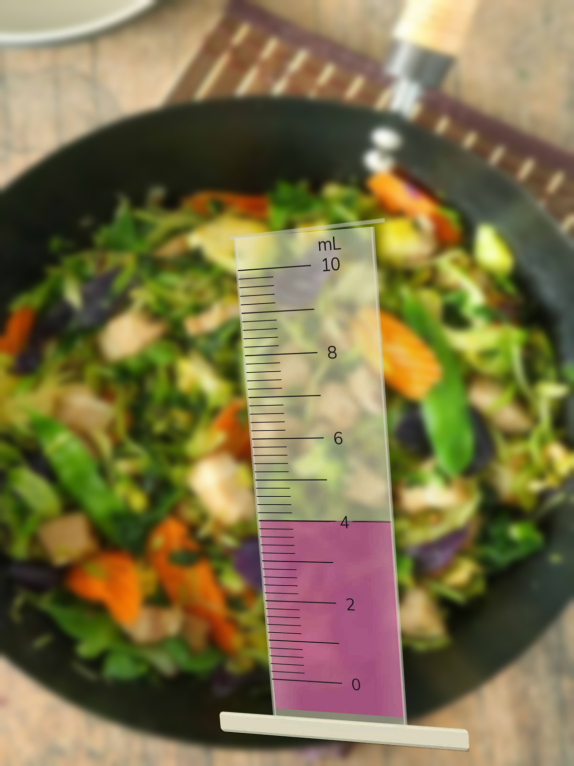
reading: 4 mL
